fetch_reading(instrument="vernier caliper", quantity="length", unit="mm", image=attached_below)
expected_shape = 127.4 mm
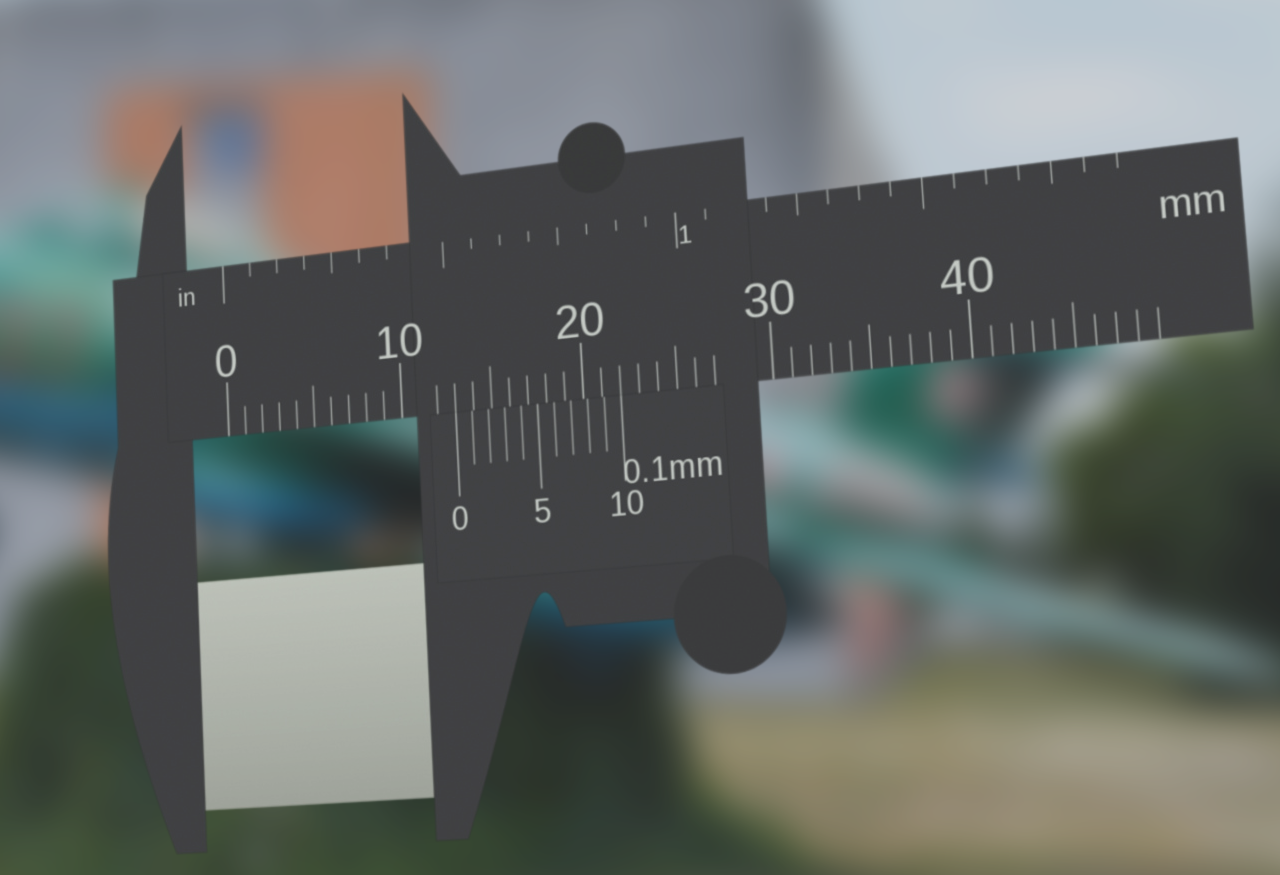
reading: 13.0 mm
